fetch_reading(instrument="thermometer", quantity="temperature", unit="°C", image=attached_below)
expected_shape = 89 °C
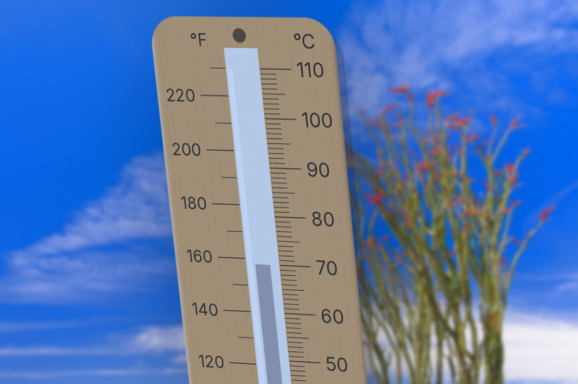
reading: 70 °C
